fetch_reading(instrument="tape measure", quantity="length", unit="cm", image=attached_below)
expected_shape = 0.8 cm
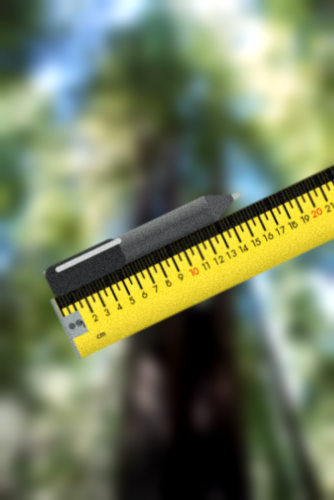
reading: 15.5 cm
